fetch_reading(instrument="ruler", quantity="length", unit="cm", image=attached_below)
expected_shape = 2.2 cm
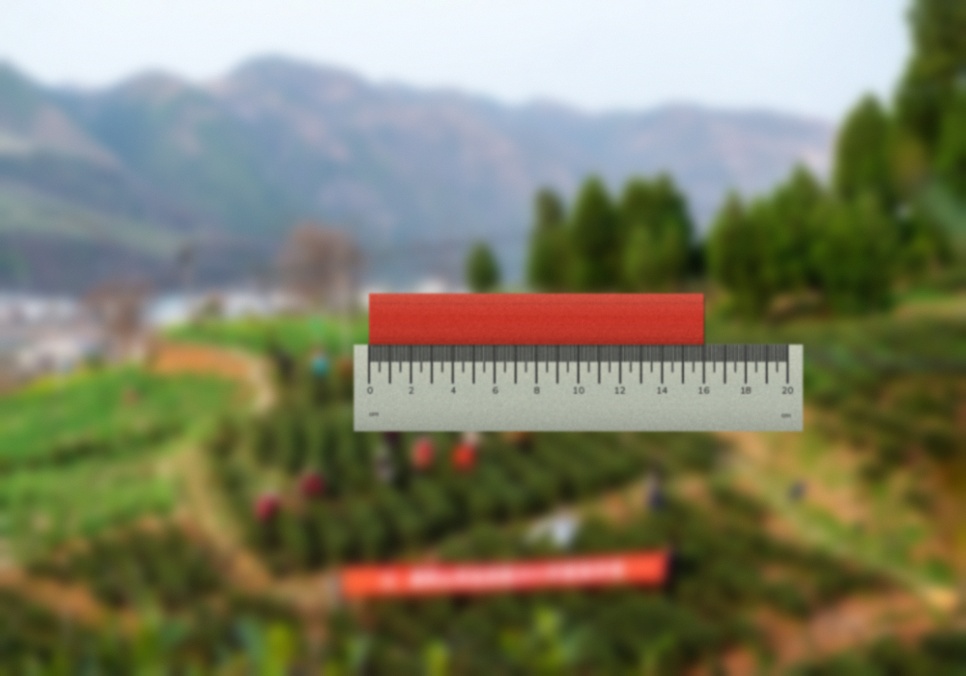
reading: 16 cm
